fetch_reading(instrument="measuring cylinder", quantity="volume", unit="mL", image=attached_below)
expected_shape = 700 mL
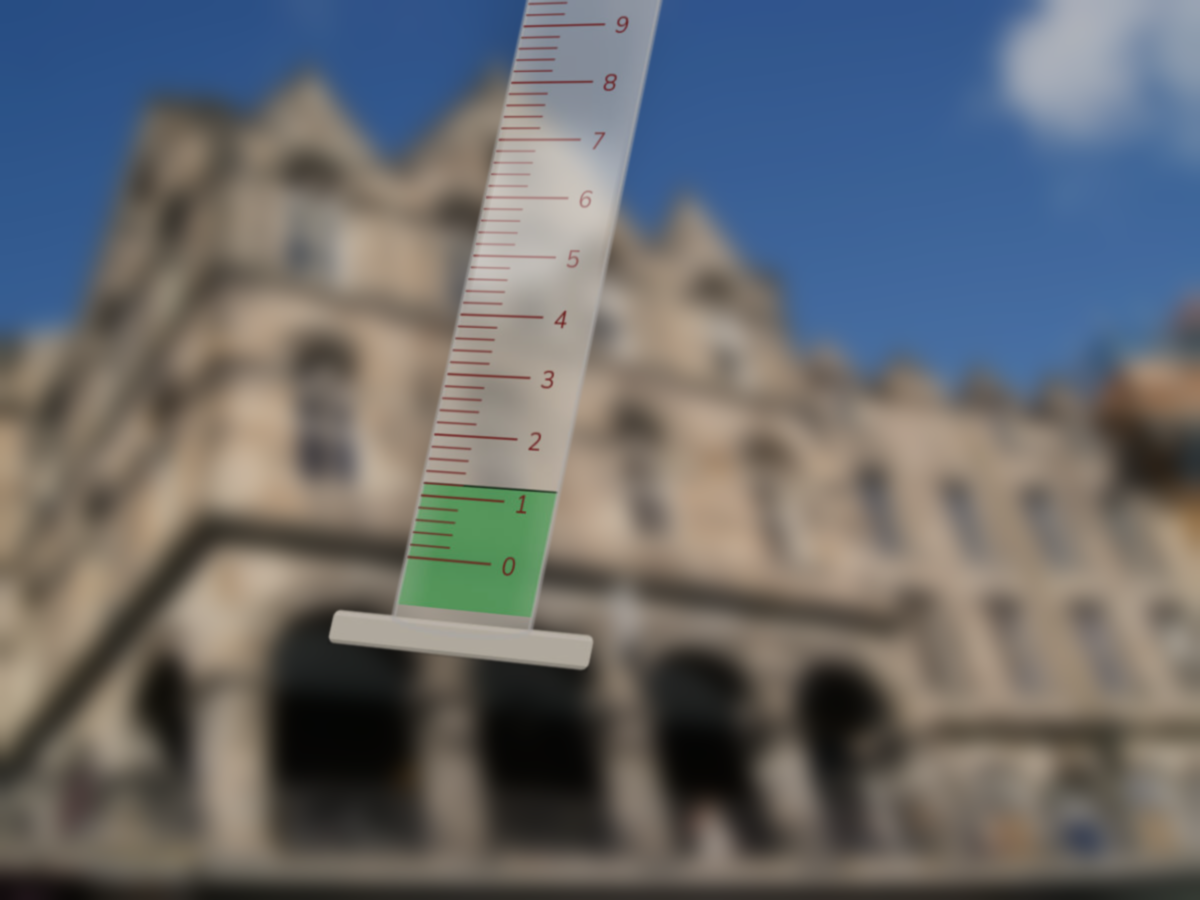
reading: 1.2 mL
